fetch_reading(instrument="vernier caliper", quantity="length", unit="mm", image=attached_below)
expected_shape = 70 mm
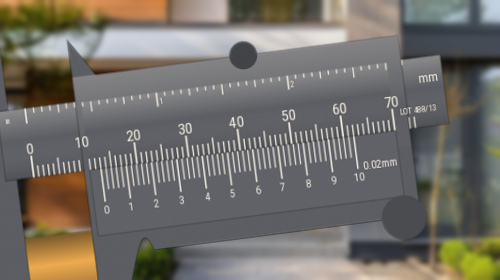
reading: 13.0 mm
